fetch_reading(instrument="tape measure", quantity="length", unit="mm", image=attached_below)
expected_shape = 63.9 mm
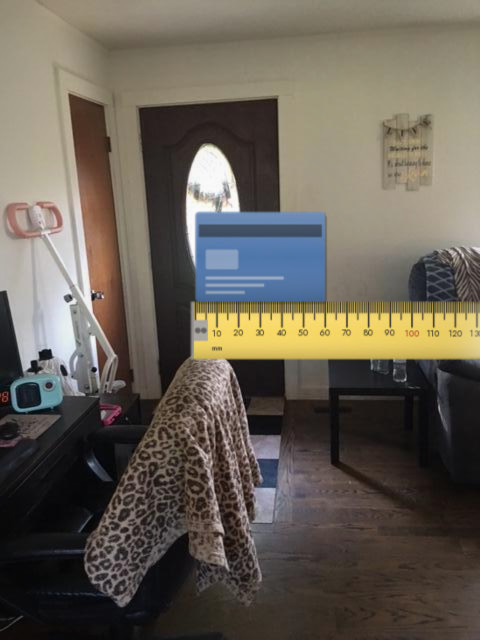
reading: 60 mm
